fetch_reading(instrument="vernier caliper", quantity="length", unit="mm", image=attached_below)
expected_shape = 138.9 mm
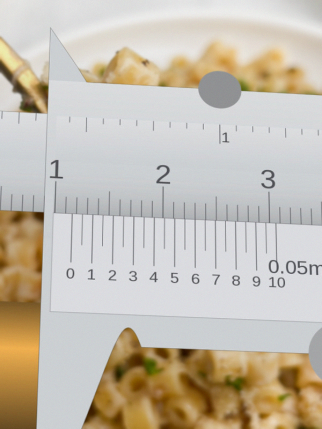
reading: 11.6 mm
